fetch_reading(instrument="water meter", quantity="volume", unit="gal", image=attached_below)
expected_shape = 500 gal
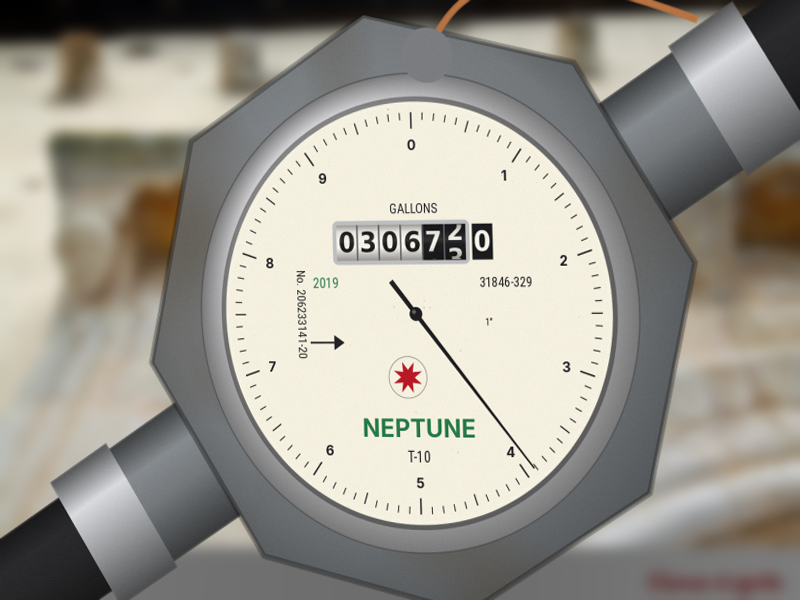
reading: 306723.9 gal
